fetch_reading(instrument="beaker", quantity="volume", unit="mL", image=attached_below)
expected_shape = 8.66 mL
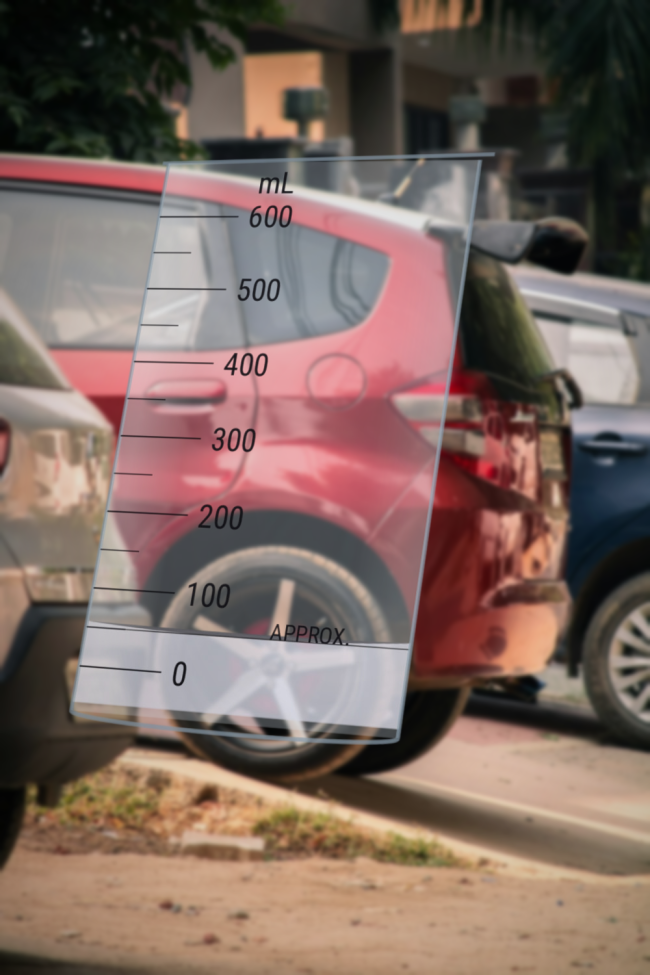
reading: 50 mL
